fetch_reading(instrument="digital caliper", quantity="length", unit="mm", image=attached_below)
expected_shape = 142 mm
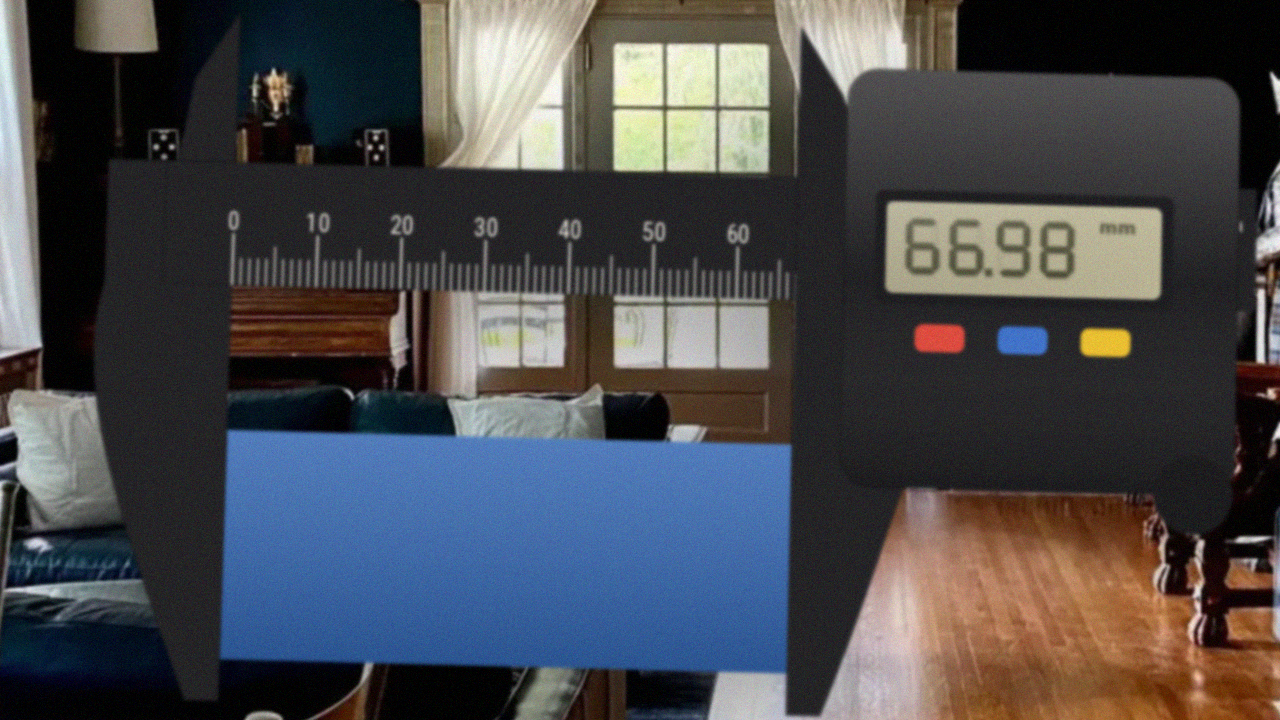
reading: 66.98 mm
